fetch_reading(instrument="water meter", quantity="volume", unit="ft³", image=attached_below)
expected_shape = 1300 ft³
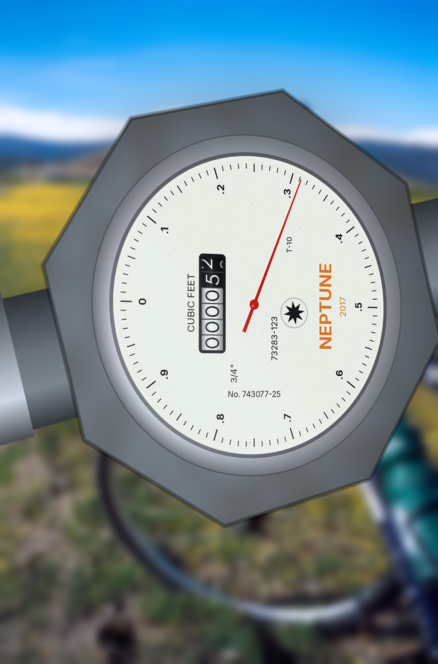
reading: 52.31 ft³
